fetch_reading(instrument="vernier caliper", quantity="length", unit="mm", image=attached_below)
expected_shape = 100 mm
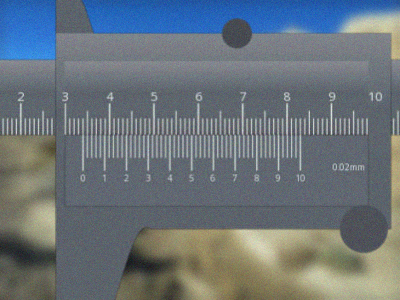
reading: 34.0 mm
